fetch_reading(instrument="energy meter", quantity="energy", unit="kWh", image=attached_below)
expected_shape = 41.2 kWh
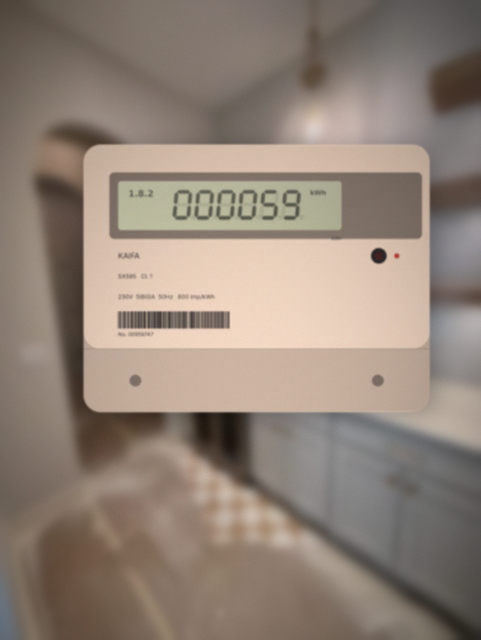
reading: 59 kWh
